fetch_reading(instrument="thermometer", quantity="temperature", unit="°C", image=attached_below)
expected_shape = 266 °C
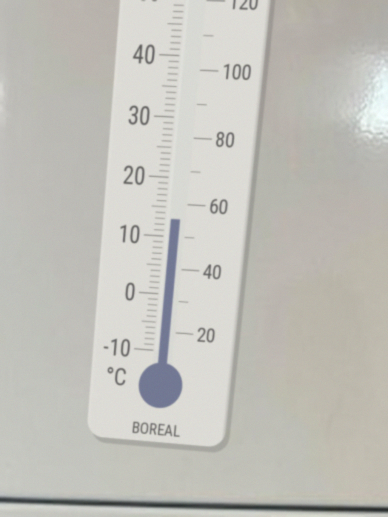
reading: 13 °C
